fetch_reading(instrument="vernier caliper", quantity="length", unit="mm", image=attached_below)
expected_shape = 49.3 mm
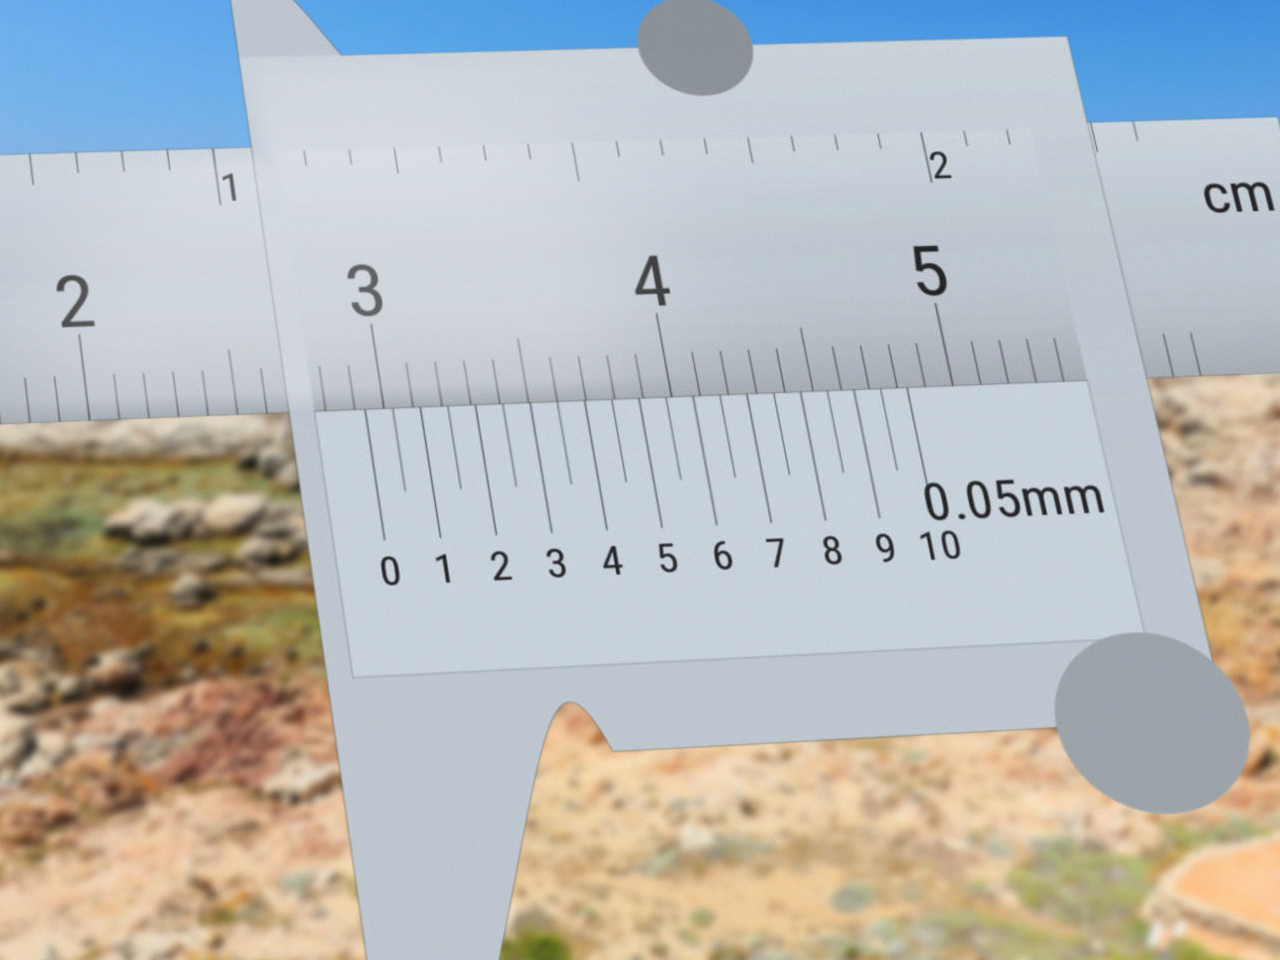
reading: 29.35 mm
